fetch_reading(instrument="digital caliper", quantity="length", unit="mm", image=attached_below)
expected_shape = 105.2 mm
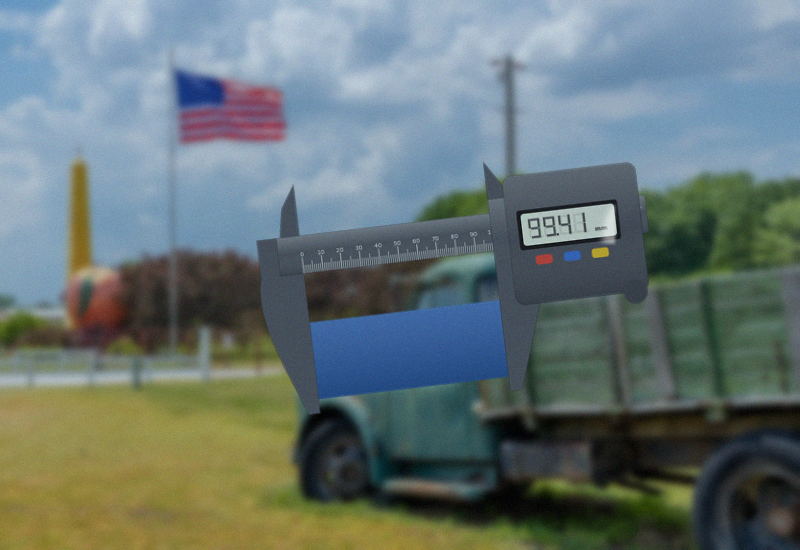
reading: 99.41 mm
